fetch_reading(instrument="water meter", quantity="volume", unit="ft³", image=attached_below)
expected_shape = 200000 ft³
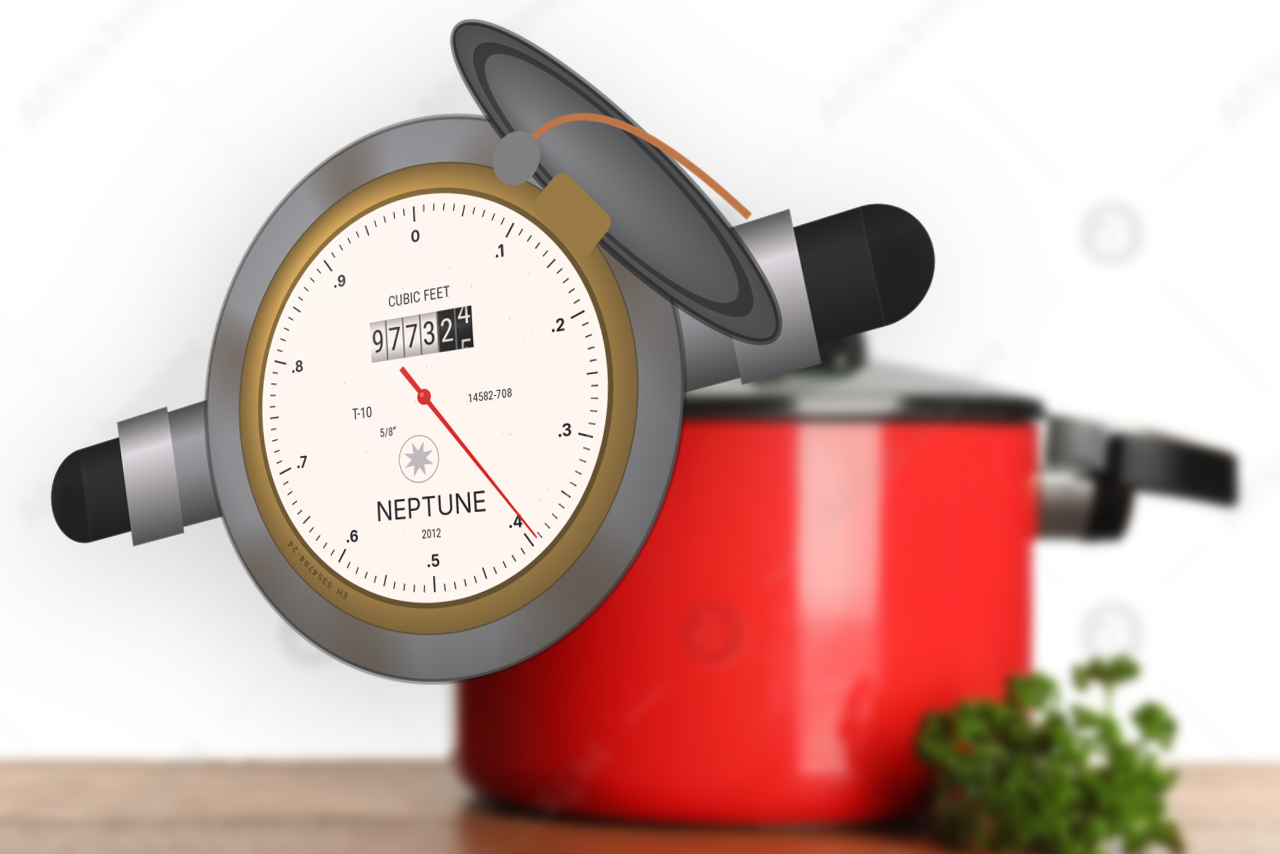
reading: 977324.39 ft³
